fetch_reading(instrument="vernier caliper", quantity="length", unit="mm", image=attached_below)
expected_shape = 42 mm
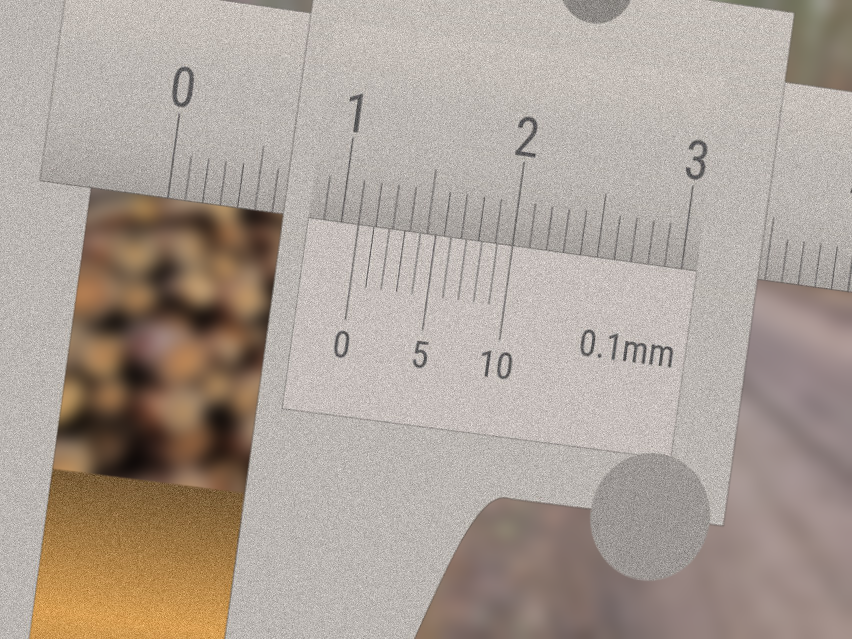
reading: 11.0 mm
